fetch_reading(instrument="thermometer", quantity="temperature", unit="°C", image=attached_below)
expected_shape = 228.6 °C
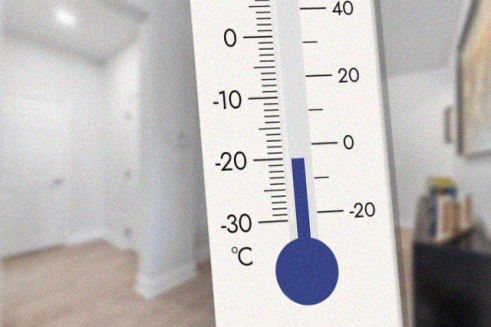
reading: -20 °C
